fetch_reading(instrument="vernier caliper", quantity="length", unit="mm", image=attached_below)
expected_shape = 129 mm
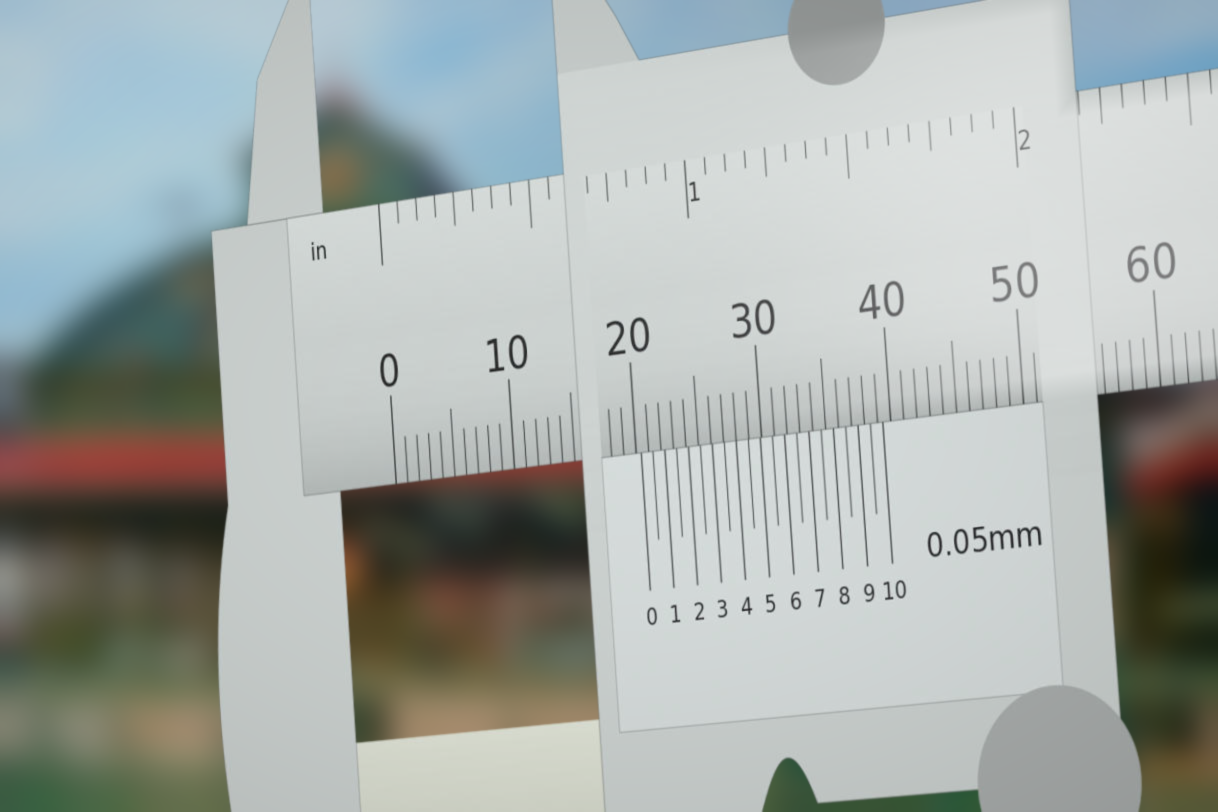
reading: 20.4 mm
